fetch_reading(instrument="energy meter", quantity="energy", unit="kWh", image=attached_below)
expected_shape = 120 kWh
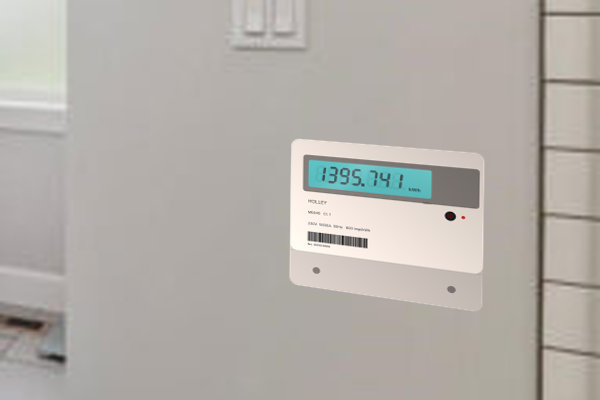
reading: 1395.741 kWh
